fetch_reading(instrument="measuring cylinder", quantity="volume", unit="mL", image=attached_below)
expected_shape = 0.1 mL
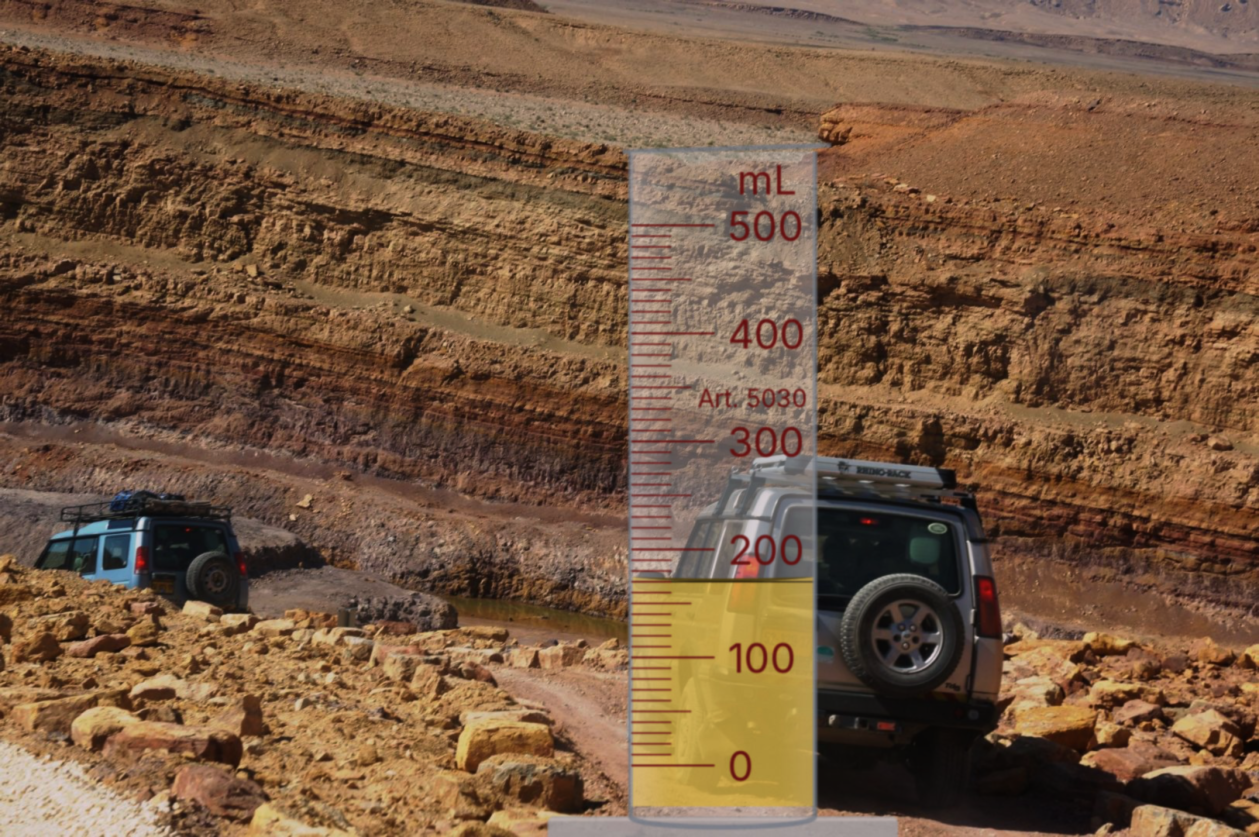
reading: 170 mL
